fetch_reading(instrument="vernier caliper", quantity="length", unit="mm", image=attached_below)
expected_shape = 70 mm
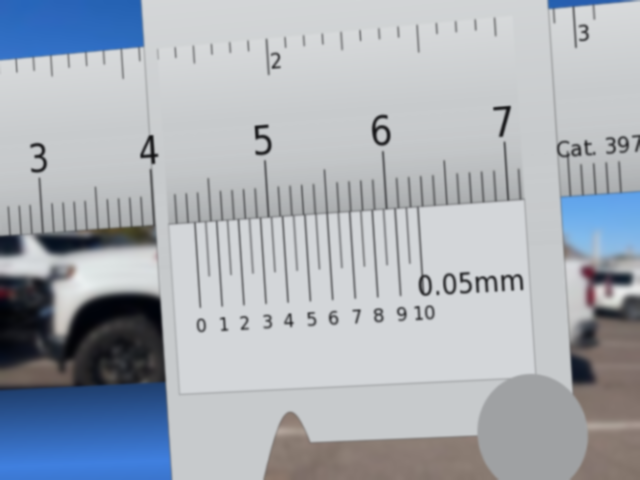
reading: 43.6 mm
